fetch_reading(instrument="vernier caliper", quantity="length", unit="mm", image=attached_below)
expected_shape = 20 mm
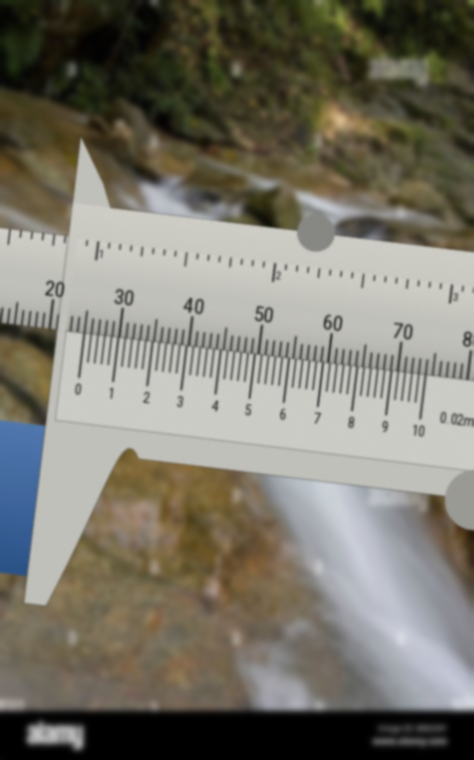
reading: 25.0 mm
